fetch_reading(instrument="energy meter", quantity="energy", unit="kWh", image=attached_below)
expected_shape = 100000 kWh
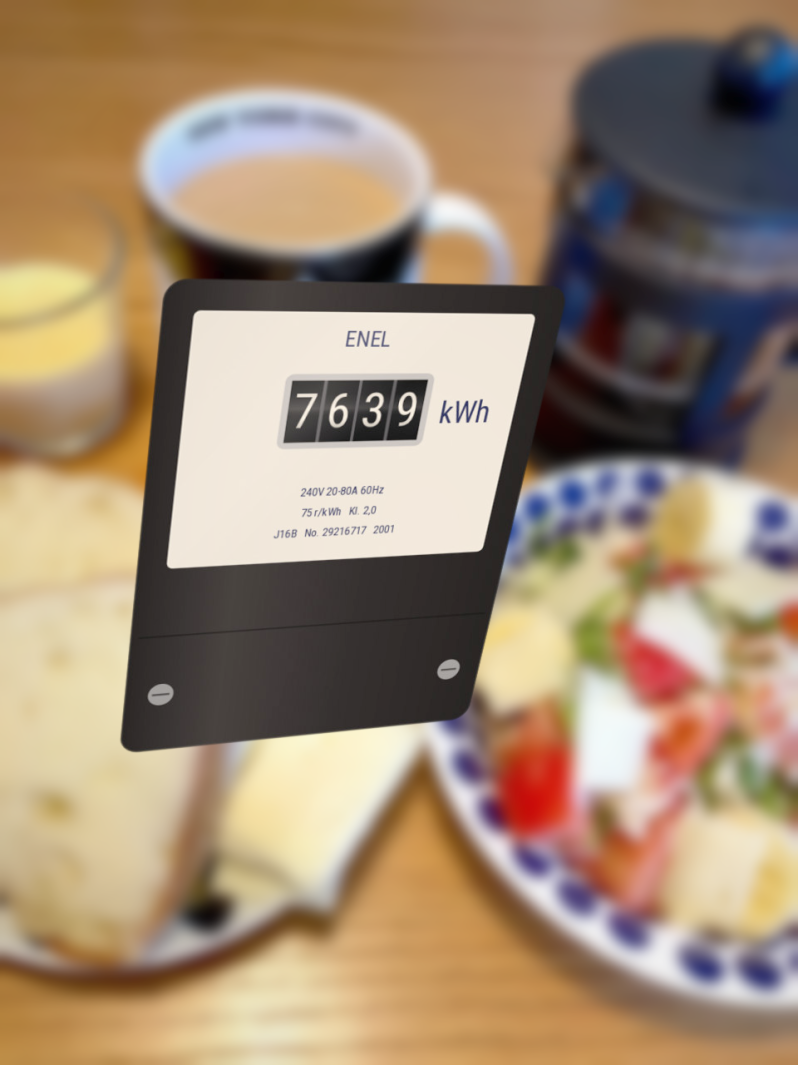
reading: 7639 kWh
